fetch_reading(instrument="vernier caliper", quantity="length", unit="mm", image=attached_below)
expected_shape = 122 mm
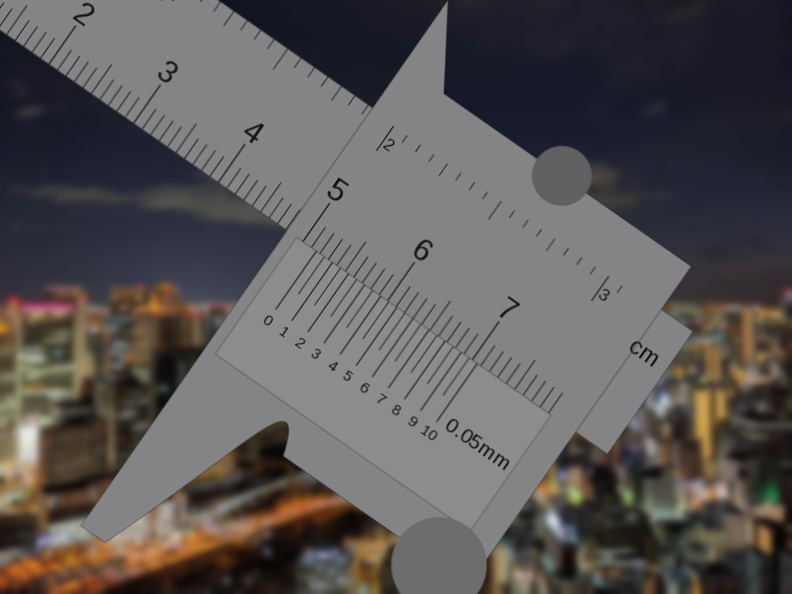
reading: 51.6 mm
